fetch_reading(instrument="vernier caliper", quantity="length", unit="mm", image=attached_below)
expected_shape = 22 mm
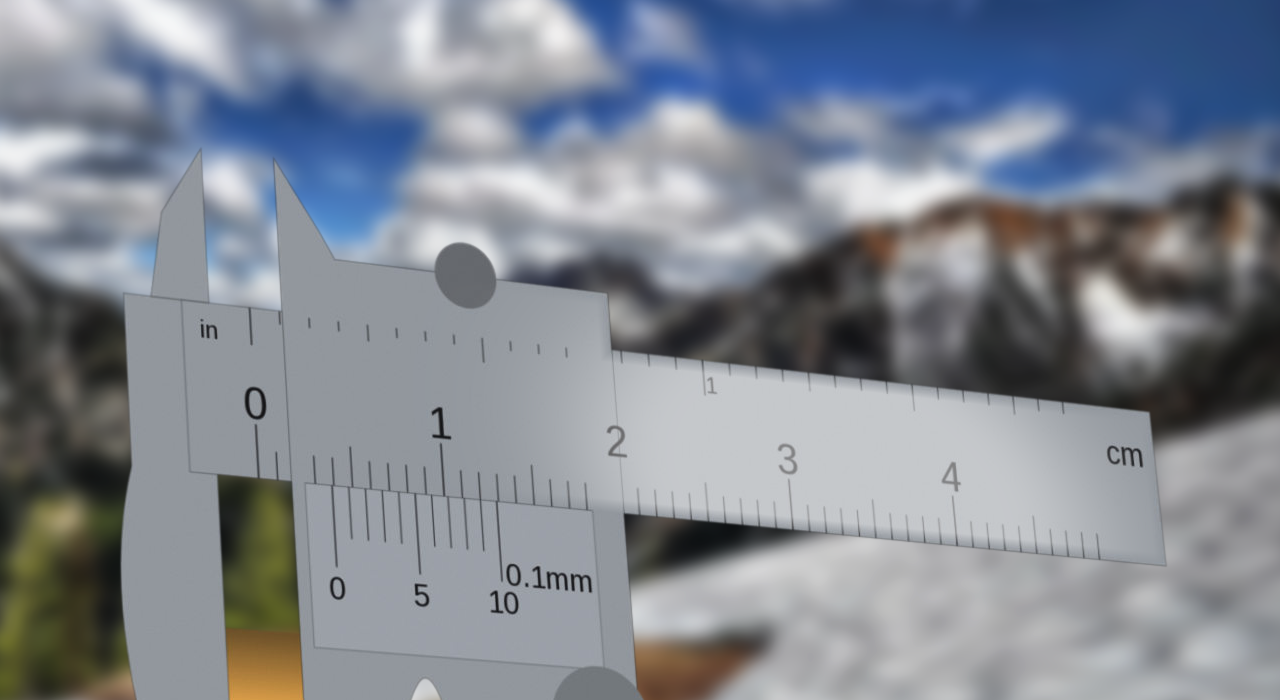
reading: 3.9 mm
